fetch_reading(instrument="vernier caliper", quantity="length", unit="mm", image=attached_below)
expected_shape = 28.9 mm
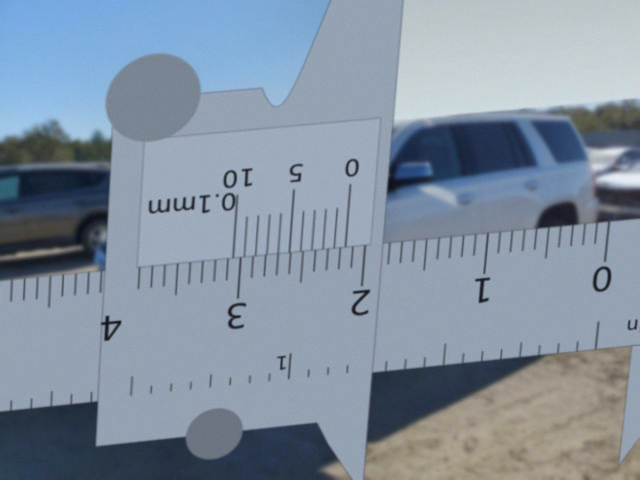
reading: 21.6 mm
